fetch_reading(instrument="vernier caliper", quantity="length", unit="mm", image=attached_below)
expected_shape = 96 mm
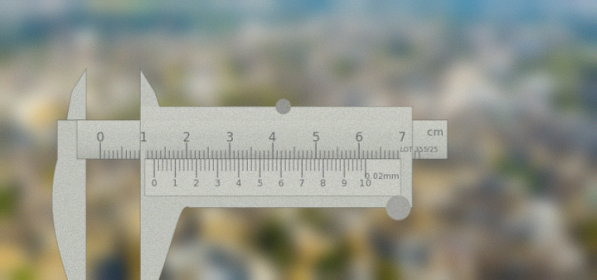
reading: 12.5 mm
